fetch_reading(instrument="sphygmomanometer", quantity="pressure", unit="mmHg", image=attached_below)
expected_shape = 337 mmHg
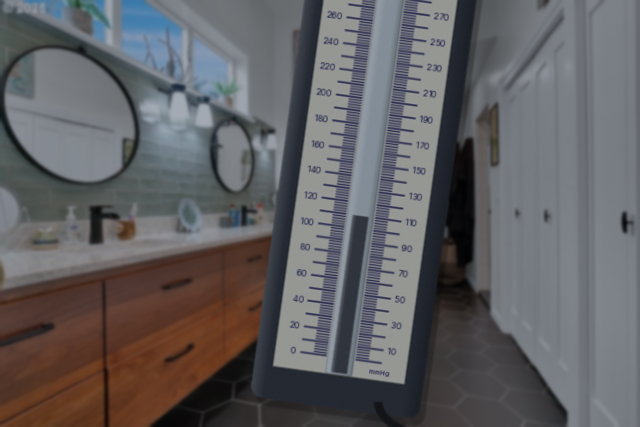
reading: 110 mmHg
